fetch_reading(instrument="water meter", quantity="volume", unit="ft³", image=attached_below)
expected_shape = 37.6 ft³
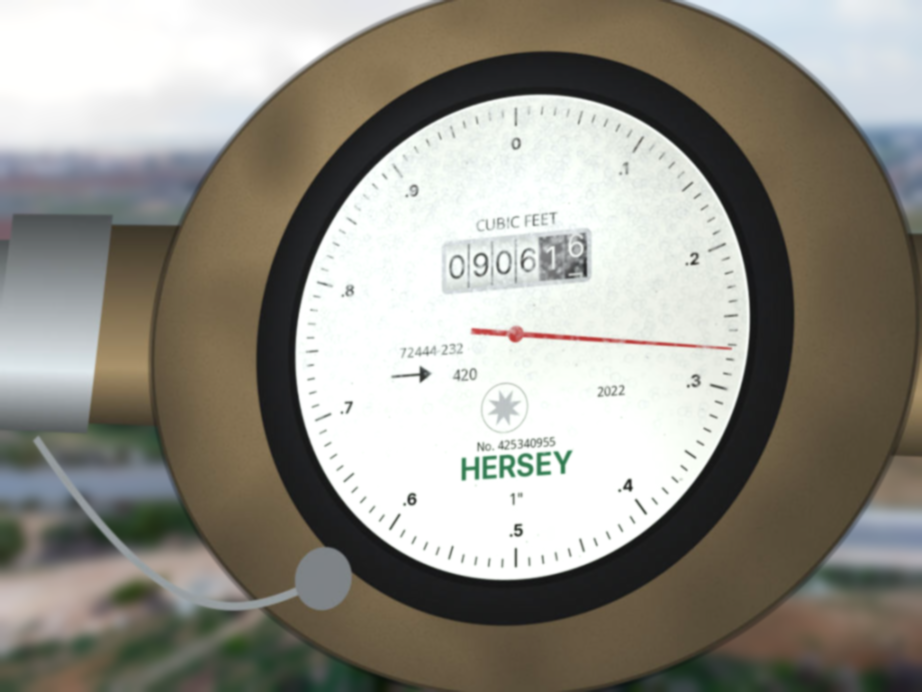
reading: 90616.27 ft³
